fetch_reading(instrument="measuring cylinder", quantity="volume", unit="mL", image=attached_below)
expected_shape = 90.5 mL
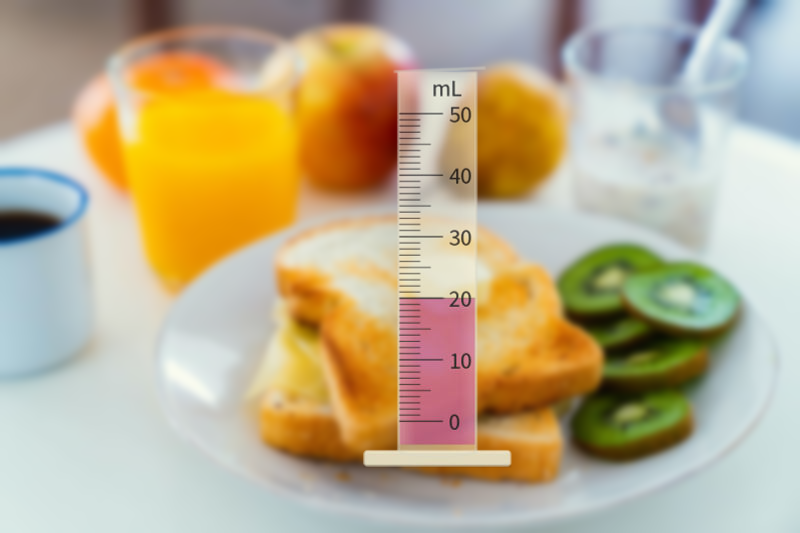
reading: 20 mL
